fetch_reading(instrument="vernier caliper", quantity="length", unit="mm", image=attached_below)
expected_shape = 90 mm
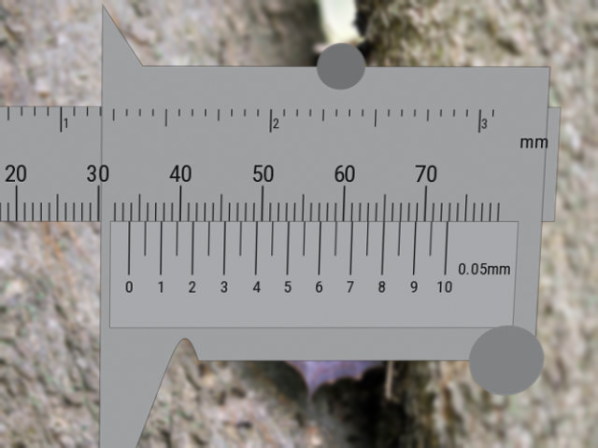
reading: 33.8 mm
